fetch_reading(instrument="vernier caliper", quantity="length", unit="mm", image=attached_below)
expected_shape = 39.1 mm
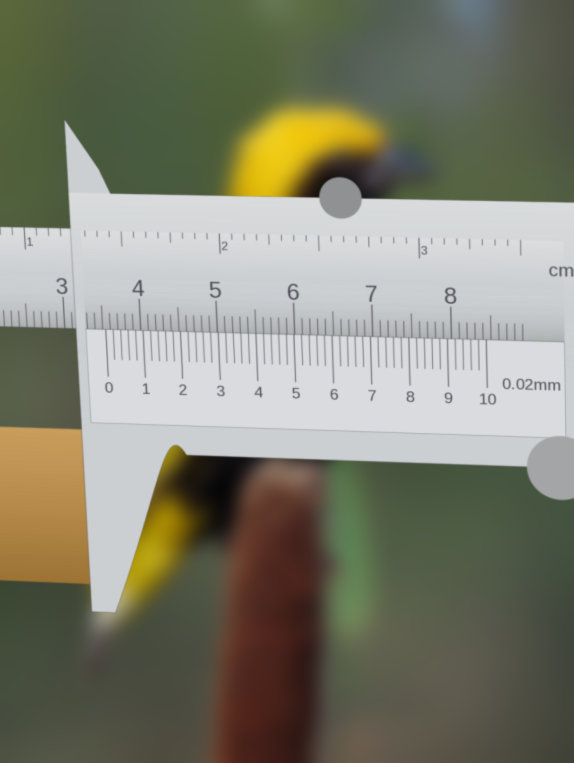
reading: 35.4 mm
